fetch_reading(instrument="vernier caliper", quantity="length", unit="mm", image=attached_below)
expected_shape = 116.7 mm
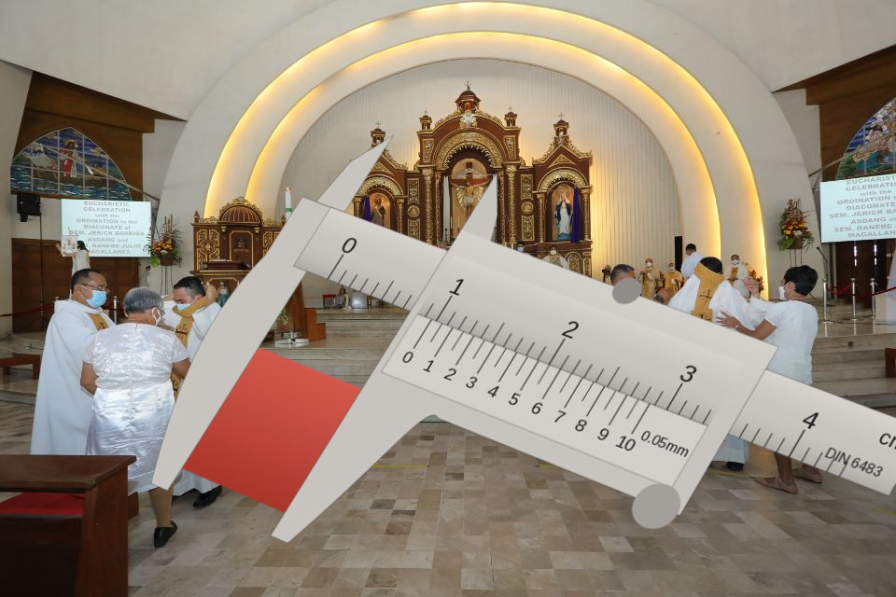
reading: 9.6 mm
